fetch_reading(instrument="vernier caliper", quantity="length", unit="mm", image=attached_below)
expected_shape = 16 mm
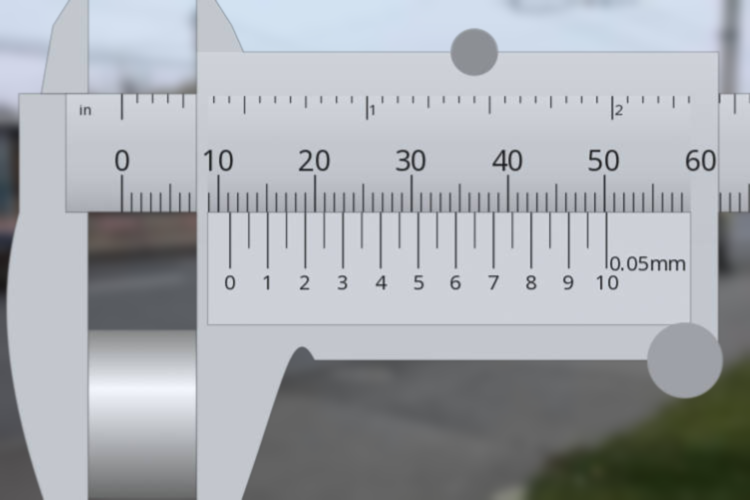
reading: 11.2 mm
